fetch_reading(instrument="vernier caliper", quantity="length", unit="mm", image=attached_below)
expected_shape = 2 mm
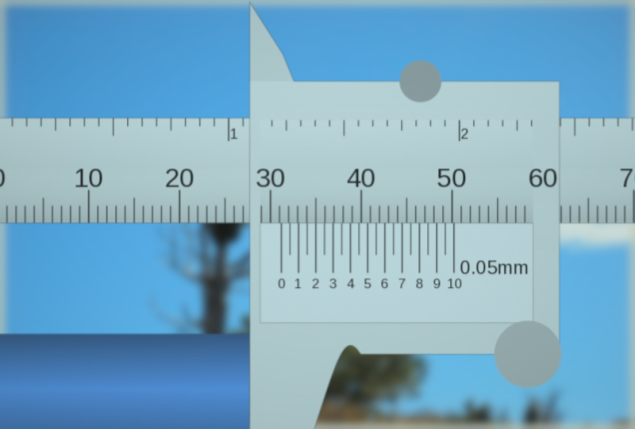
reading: 31.2 mm
